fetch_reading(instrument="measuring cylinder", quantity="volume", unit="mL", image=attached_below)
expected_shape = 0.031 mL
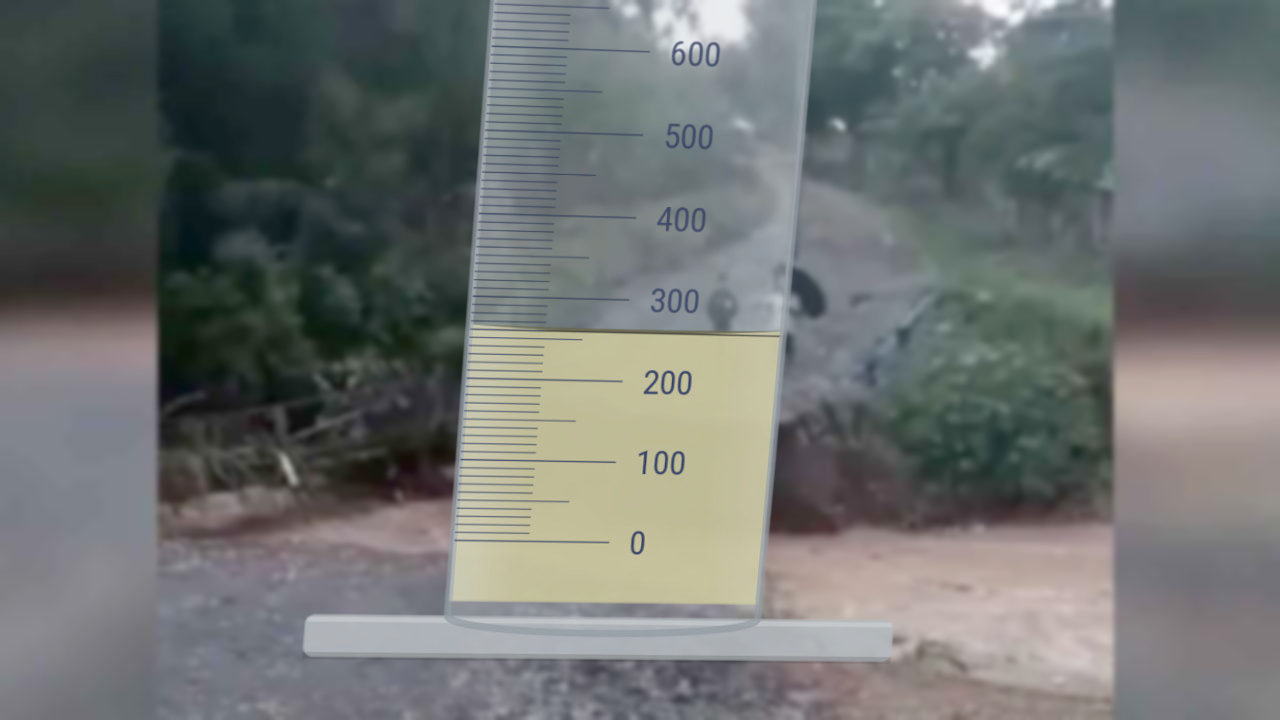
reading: 260 mL
